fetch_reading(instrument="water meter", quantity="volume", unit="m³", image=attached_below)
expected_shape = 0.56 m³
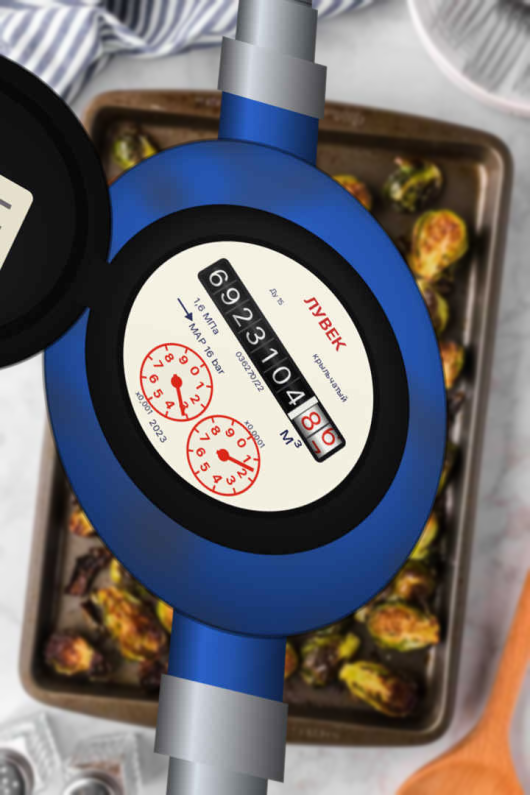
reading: 6923104.8631 m³
